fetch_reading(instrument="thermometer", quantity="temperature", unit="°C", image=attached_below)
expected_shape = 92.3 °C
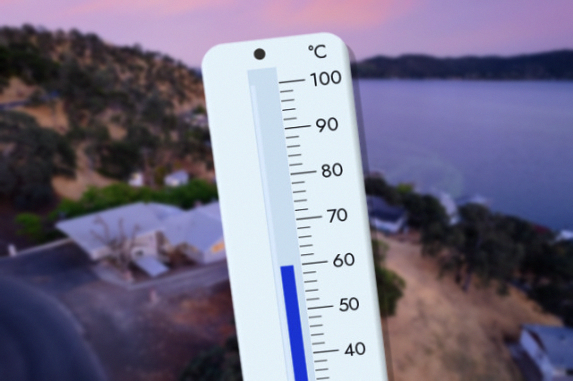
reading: 60 °C
